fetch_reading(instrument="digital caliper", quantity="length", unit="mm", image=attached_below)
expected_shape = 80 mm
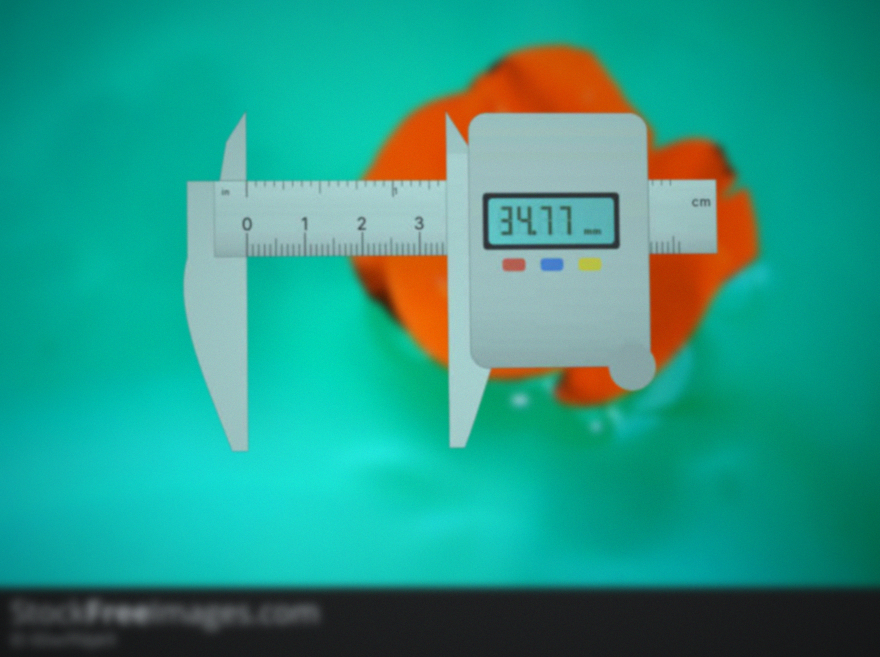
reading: 34.77 mm
